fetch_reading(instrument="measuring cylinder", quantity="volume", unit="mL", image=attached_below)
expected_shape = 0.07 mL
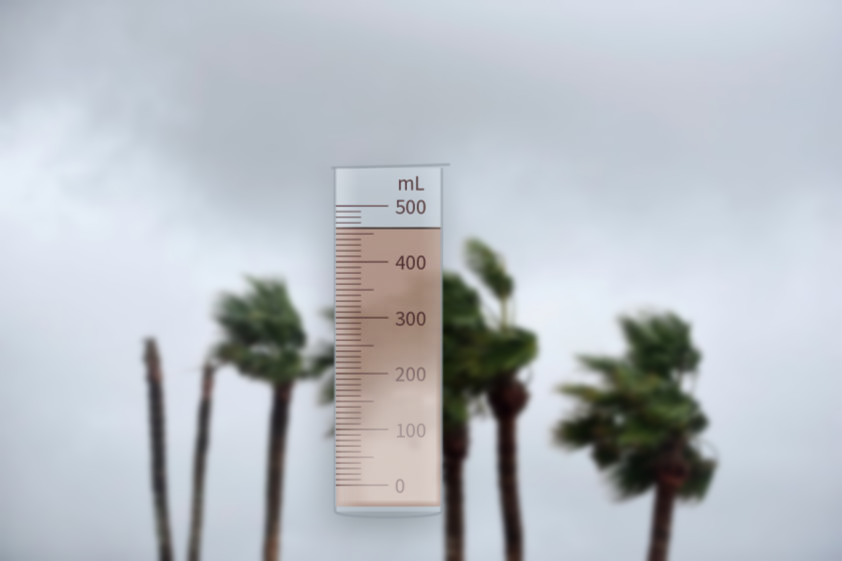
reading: 460 mL
